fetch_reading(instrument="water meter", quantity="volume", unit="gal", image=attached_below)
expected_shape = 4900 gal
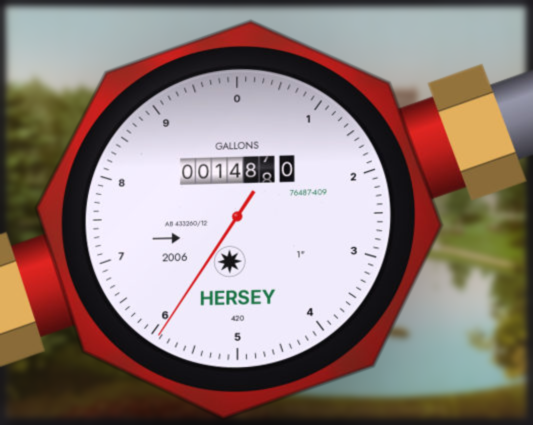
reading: 14875.9 gal
